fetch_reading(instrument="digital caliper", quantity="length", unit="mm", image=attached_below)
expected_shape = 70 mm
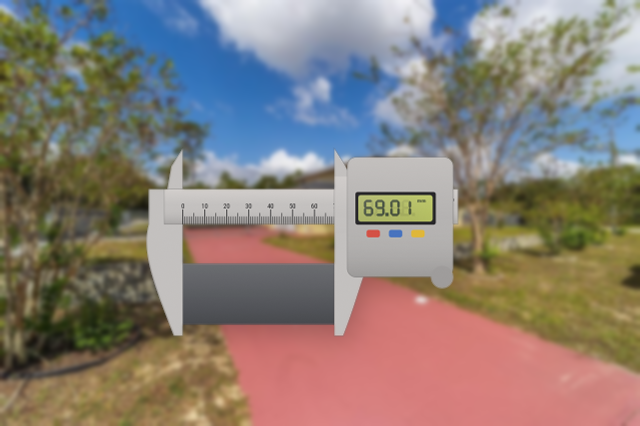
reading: 69.01 mm
